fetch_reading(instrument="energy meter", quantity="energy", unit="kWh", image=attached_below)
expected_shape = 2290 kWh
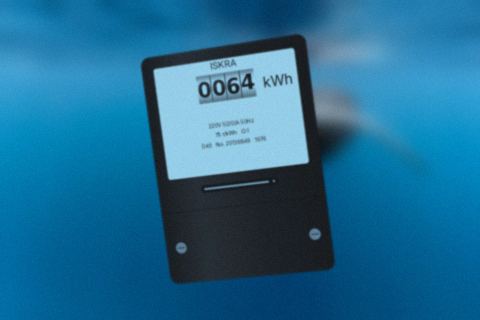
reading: 64 kWh
